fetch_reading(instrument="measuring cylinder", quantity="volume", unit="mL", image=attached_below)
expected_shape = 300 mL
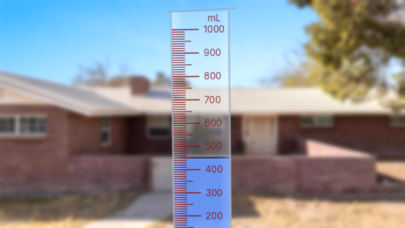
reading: 450 mL
